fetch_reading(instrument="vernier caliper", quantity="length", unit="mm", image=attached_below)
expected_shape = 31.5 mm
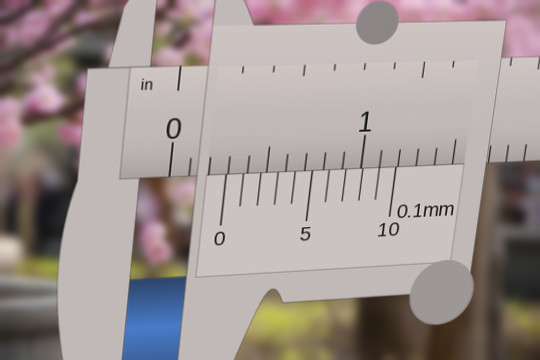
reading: 2.9 mm
